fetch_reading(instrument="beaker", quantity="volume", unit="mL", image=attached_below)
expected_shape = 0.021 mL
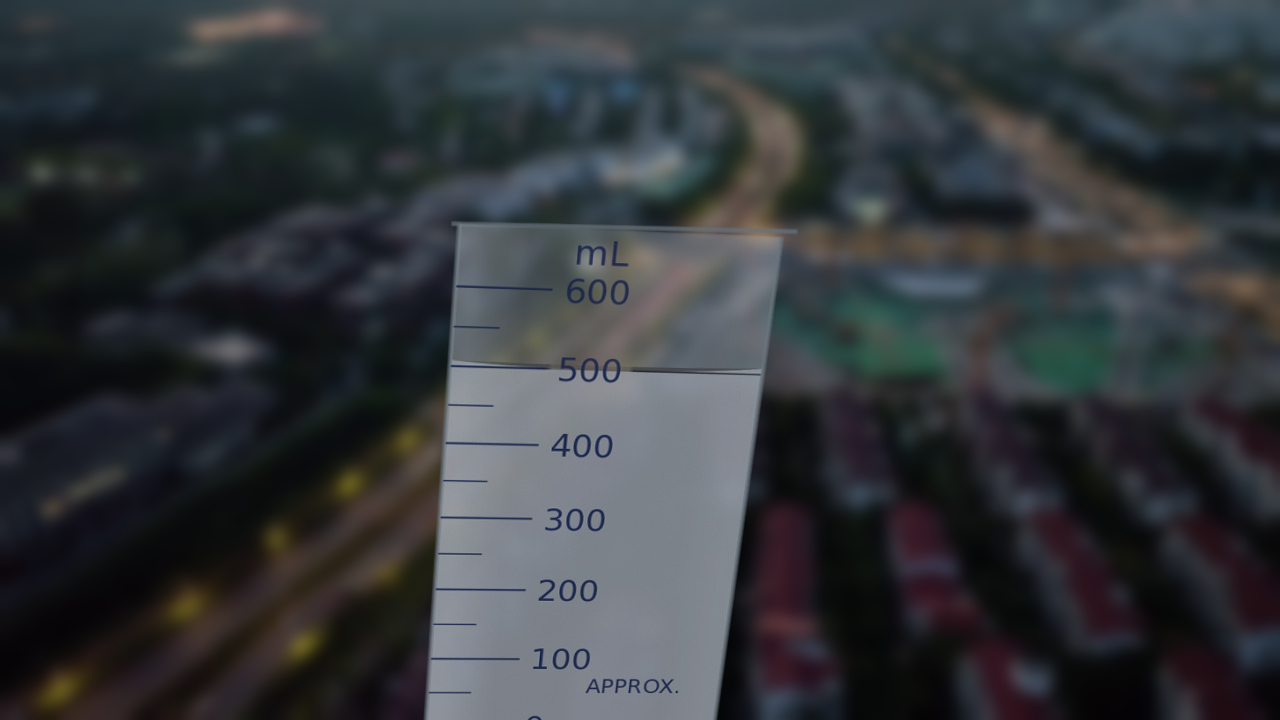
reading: 500 mL
